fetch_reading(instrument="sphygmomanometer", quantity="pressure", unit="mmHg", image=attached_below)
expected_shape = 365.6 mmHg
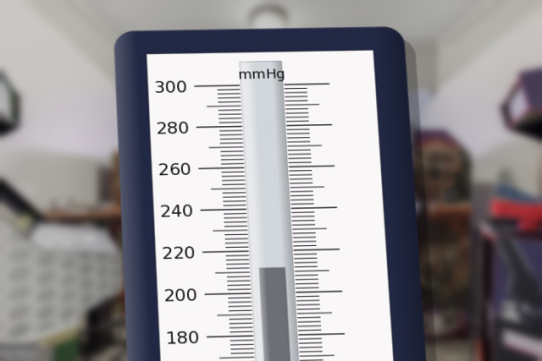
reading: 212 mmHg
